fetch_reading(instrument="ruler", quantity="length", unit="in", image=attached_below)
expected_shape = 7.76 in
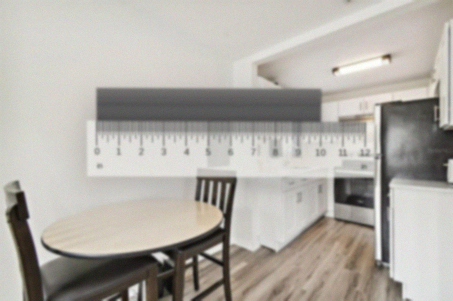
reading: 10 in
